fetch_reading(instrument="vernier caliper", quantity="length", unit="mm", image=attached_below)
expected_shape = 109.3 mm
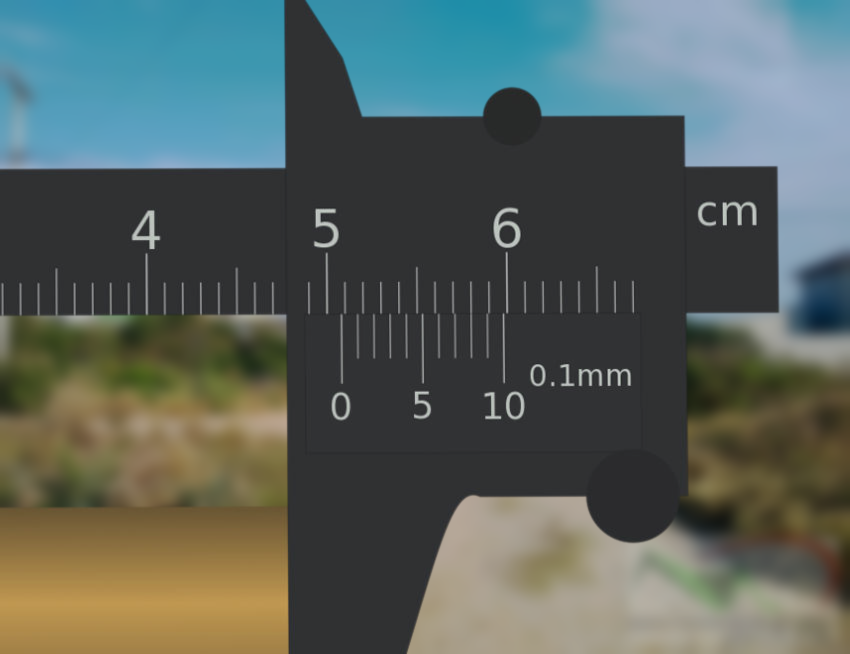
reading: 50.8 mm
